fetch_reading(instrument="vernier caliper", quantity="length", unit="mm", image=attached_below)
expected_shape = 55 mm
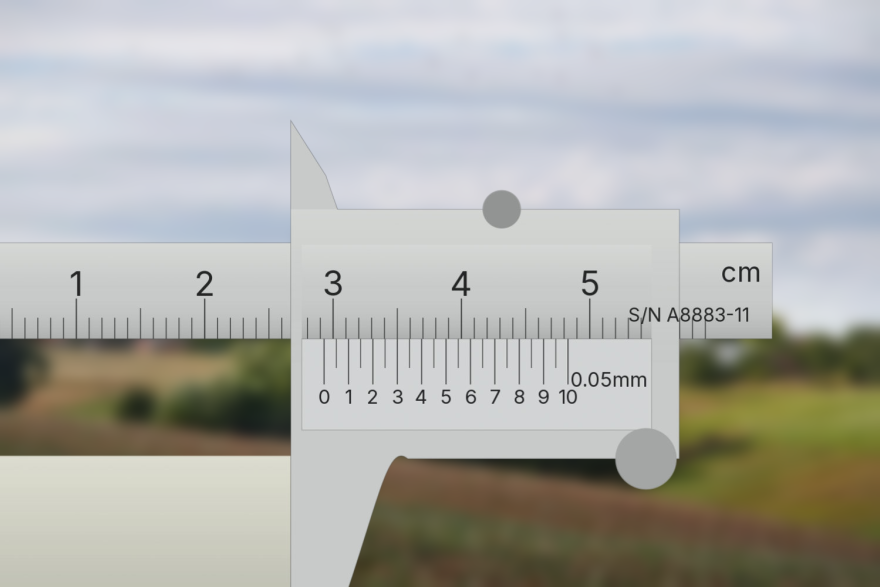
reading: 29.3 mm
